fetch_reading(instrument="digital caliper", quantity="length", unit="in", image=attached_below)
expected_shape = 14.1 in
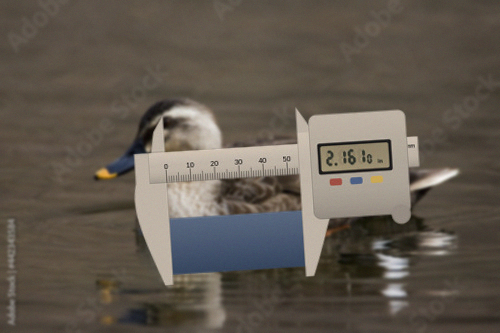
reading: 2.1610 in
